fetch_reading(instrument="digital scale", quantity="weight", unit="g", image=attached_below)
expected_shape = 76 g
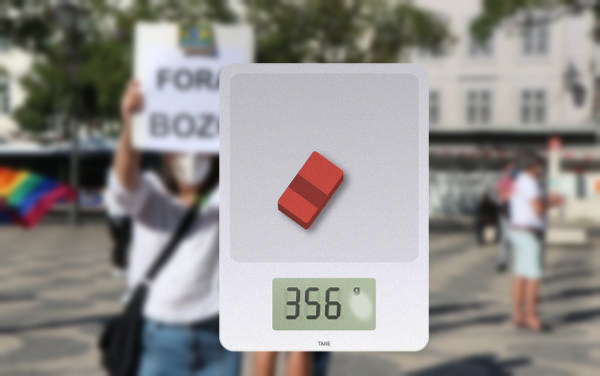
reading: 356 g
